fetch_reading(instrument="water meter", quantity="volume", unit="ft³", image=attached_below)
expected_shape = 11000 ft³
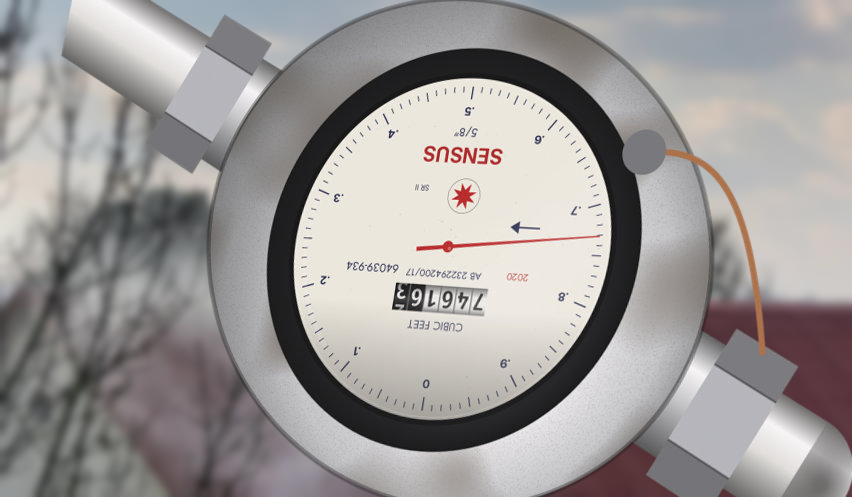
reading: 746162.73 ft³
